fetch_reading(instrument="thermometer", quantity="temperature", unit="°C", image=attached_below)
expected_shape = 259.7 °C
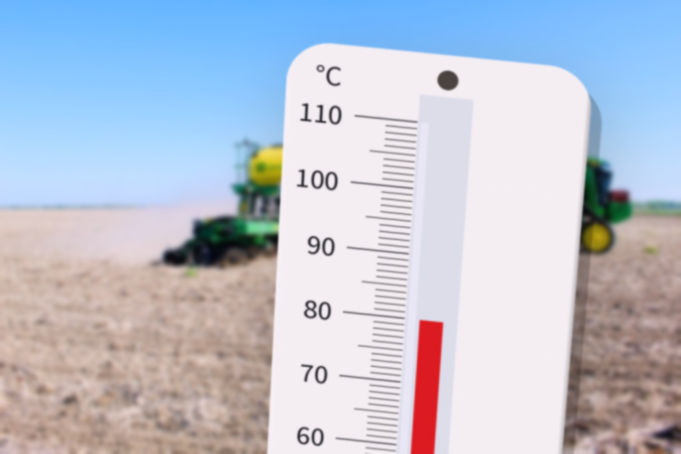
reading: 80 °C
